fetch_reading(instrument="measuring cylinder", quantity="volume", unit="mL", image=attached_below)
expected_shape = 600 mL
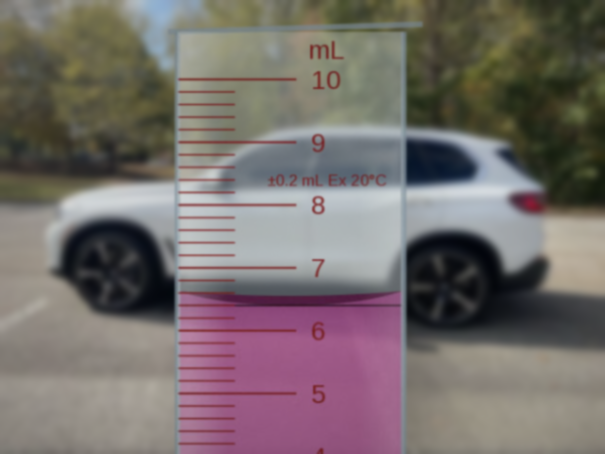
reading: 6.4 mL
